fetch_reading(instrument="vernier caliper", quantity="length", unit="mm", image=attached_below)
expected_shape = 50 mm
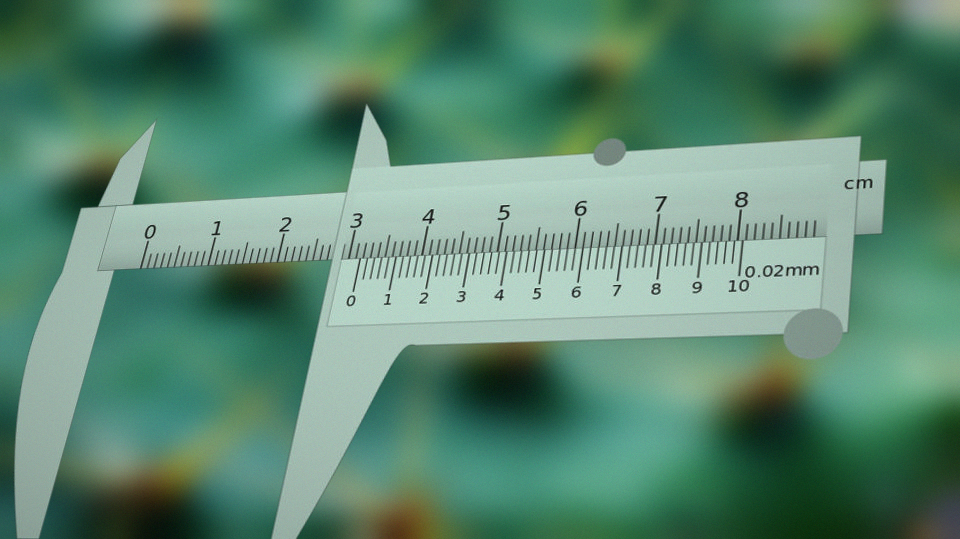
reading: 31.6 mm
